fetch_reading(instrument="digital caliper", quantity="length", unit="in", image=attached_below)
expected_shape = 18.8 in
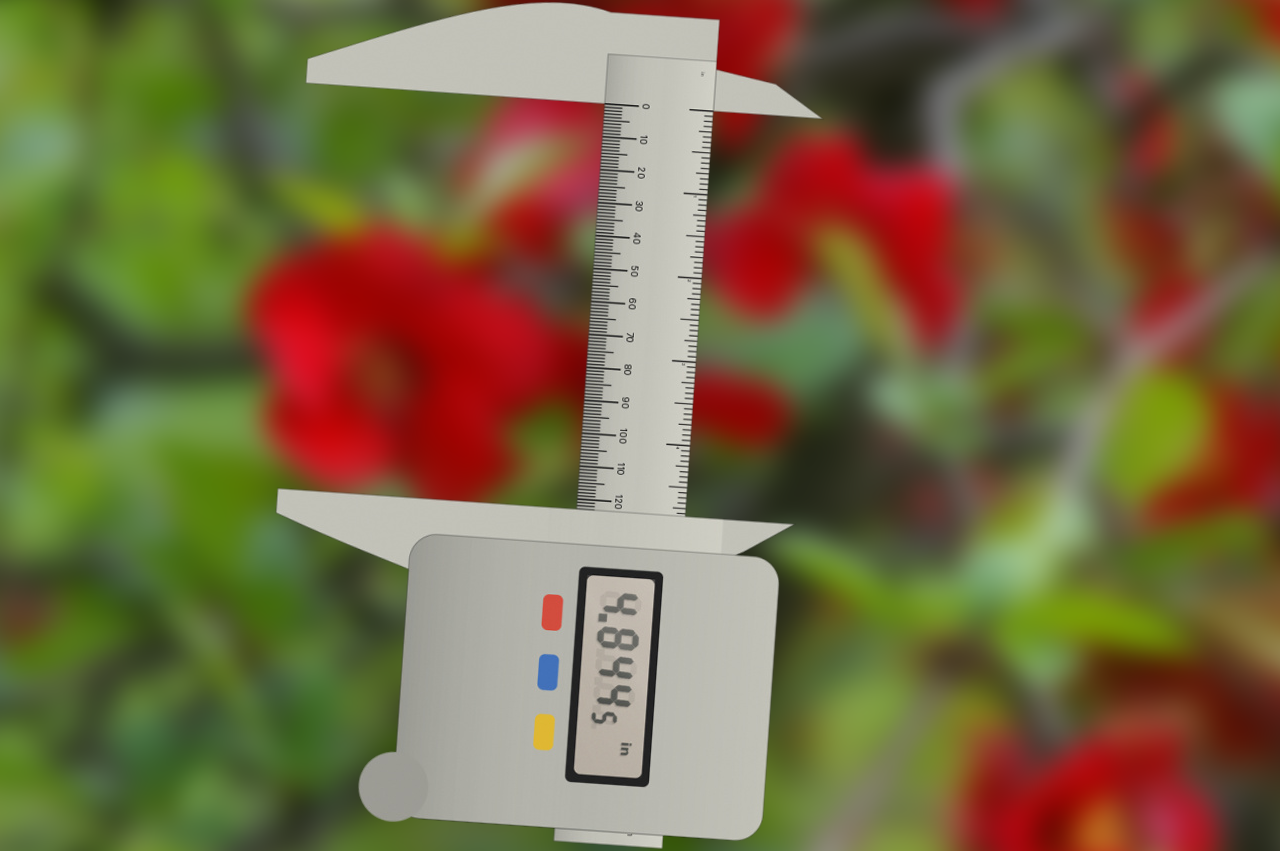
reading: 4.8445 in
